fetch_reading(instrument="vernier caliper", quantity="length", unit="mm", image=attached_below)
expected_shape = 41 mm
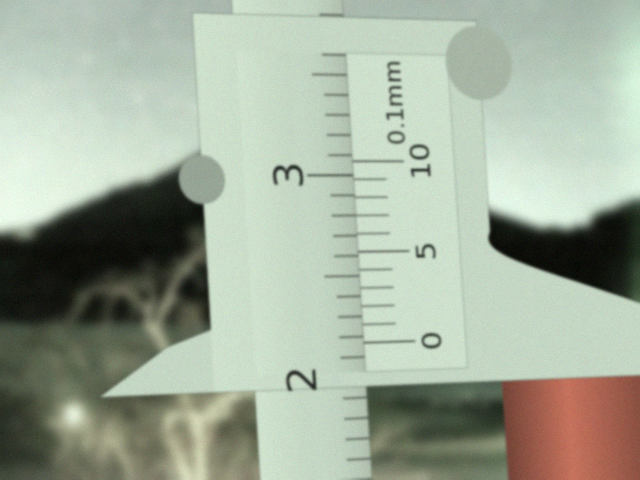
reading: 21.7 mm
